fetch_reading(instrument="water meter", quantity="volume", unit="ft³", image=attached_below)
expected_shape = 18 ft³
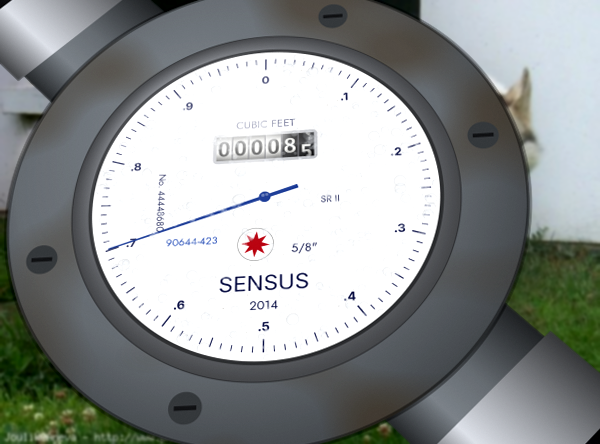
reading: 84.70 ft³
